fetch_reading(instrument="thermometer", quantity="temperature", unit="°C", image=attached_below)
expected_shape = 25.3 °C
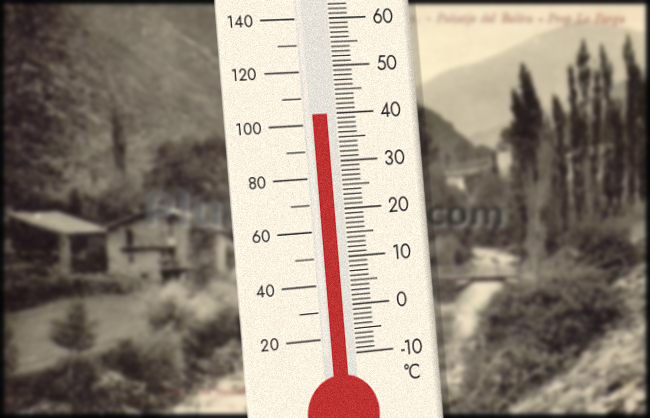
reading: 40 °C
